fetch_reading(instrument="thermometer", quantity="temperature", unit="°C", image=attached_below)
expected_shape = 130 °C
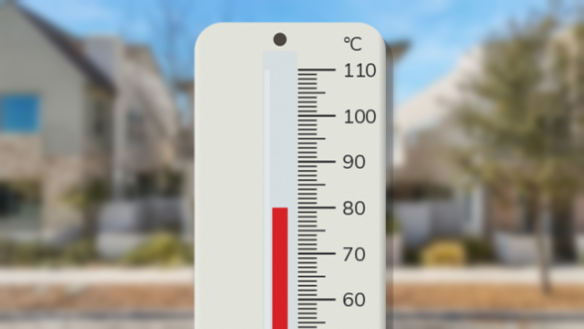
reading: 80 °C
